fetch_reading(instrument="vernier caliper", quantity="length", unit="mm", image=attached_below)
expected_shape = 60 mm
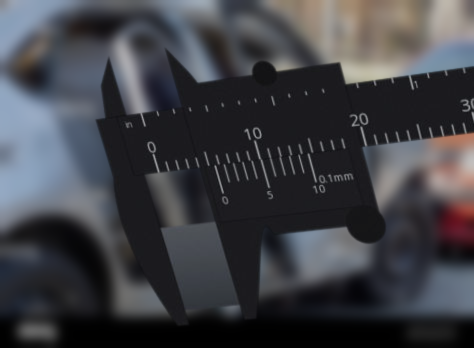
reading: 5.6 mm
